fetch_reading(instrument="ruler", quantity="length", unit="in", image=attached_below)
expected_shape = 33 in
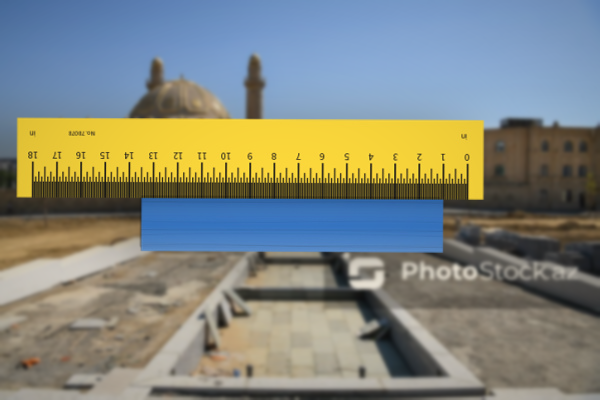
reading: 12.5 in
